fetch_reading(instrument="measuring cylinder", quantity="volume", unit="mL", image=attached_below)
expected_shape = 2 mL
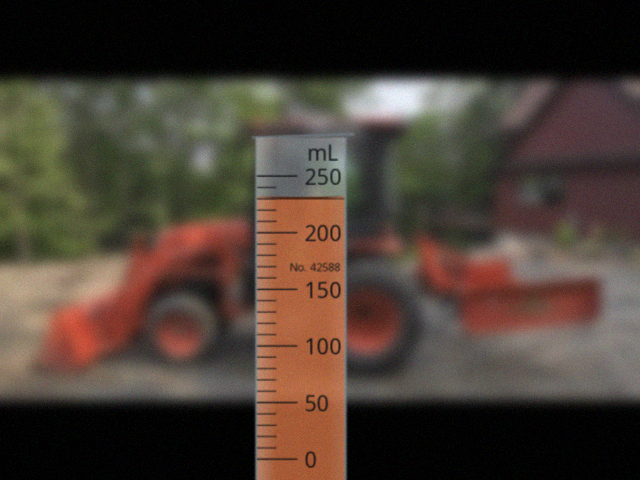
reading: 230 mL
